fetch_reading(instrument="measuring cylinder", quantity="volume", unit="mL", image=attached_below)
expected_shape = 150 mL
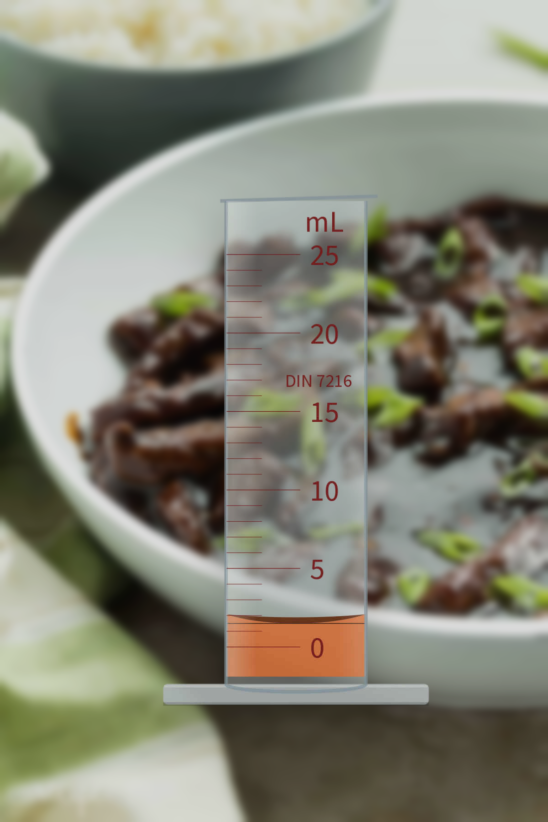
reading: 1.5 mL
